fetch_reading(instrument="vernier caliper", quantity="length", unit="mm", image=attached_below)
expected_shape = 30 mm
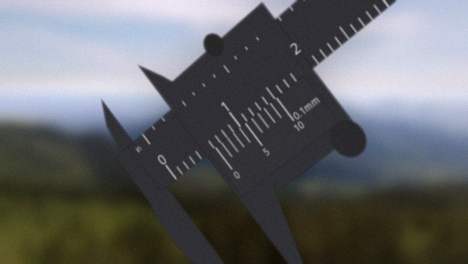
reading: 6.2 mm
